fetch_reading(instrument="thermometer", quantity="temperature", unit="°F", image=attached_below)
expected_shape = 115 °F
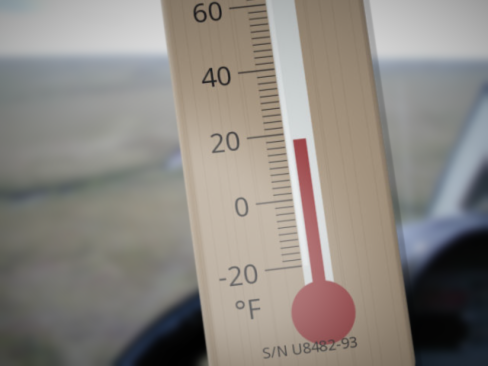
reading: 18 °F
